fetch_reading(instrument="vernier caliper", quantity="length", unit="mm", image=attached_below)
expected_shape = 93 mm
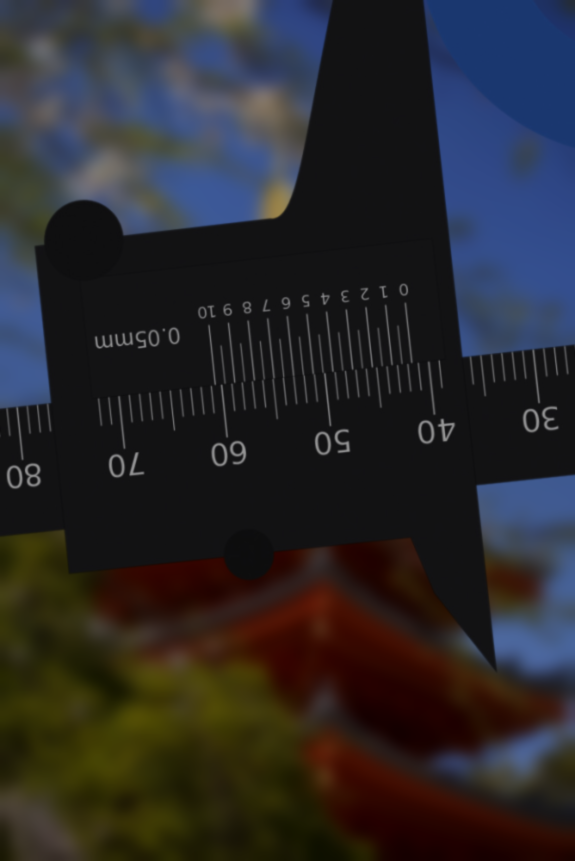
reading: 41.6 mm
